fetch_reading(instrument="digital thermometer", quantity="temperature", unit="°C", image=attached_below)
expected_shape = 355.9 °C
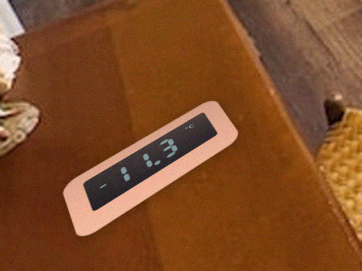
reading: -11.3 °C
